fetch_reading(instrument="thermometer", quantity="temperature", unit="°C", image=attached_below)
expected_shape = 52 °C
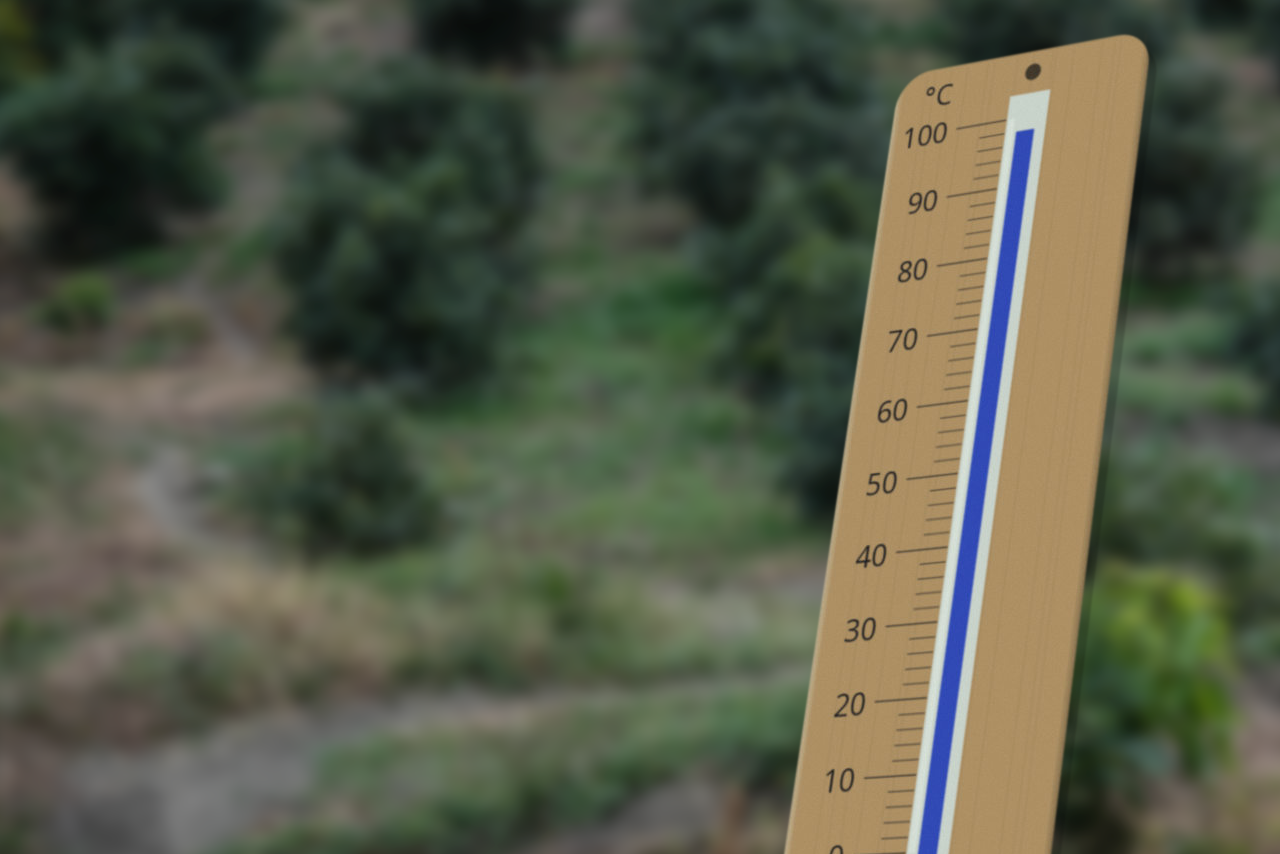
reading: 98 °C
